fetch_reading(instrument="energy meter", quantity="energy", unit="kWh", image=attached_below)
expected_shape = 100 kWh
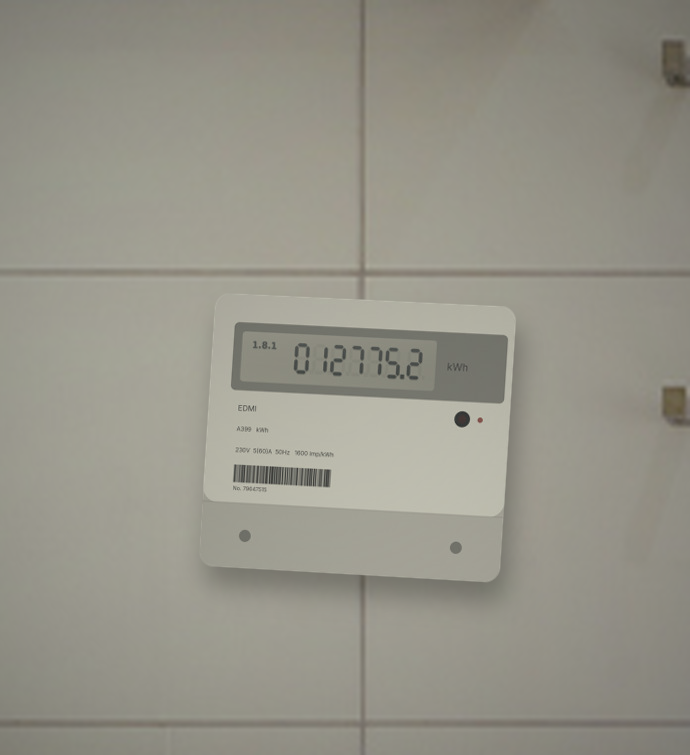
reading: 12775.2 kWh
